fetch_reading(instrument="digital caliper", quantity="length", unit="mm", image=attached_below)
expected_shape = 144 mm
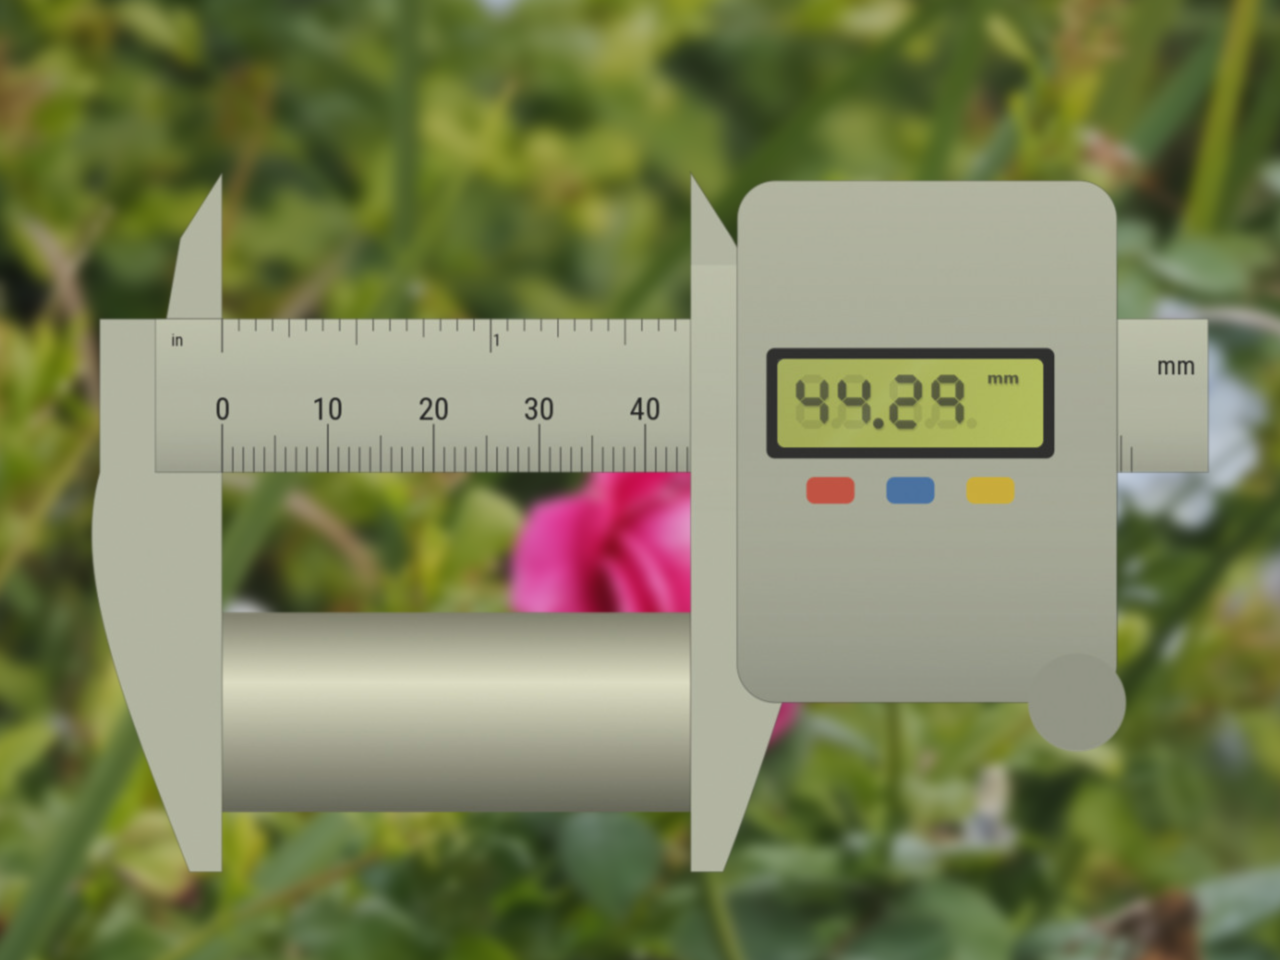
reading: 44.29 mm
